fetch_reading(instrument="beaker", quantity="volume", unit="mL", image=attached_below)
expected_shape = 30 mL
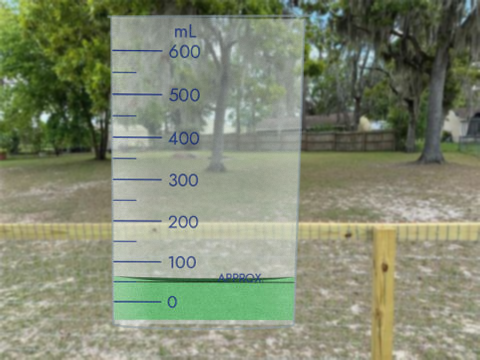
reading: 50 mL
